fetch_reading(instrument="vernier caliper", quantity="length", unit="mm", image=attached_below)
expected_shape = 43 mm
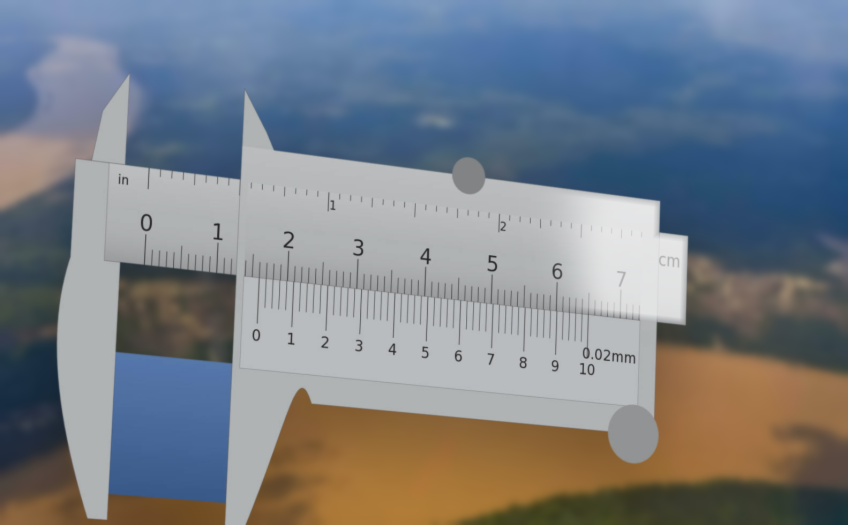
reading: 16.0 mm
